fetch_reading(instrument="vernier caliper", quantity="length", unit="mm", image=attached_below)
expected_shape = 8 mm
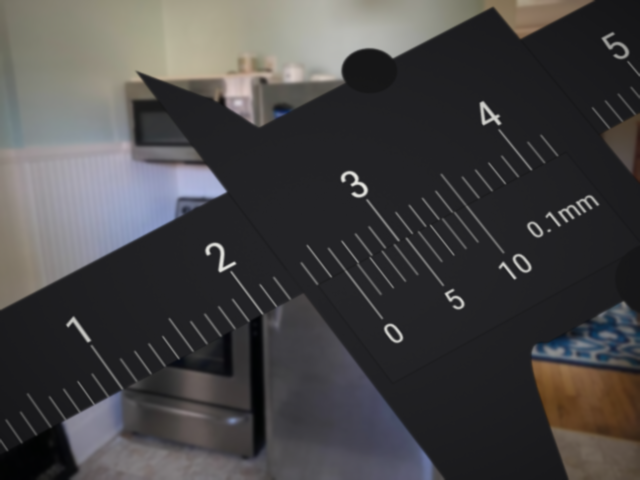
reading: 26.0 mm
